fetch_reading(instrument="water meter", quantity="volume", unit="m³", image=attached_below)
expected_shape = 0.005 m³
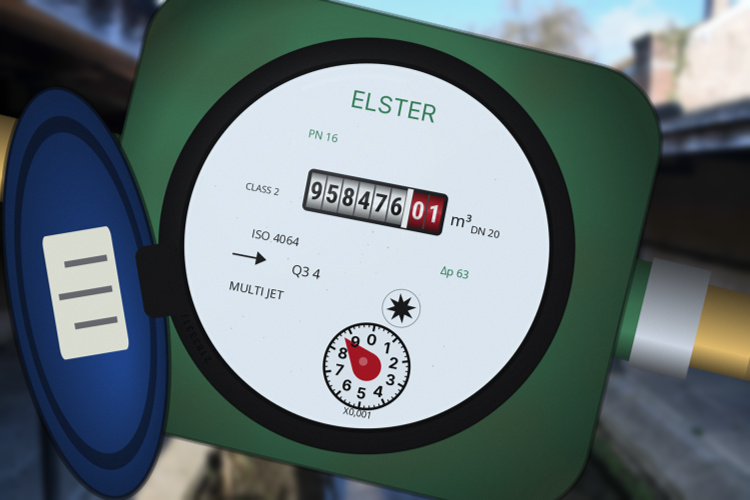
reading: 958476.018 m³
